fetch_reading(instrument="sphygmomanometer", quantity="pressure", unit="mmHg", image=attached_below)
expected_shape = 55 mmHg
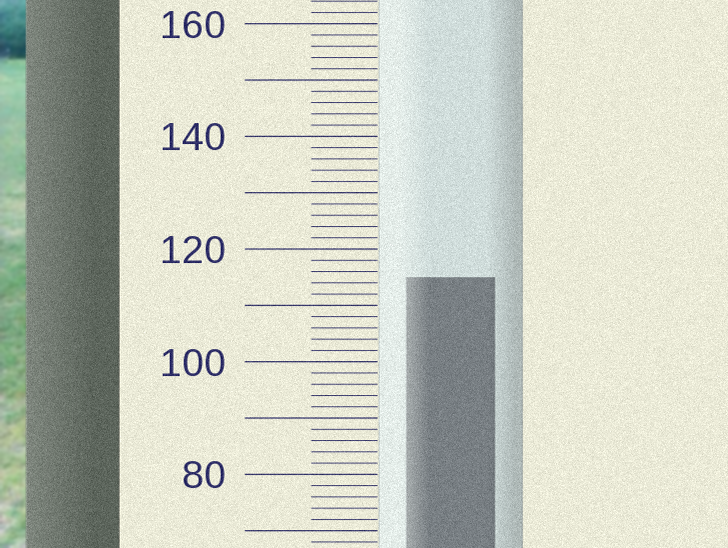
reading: 115 mmHg
